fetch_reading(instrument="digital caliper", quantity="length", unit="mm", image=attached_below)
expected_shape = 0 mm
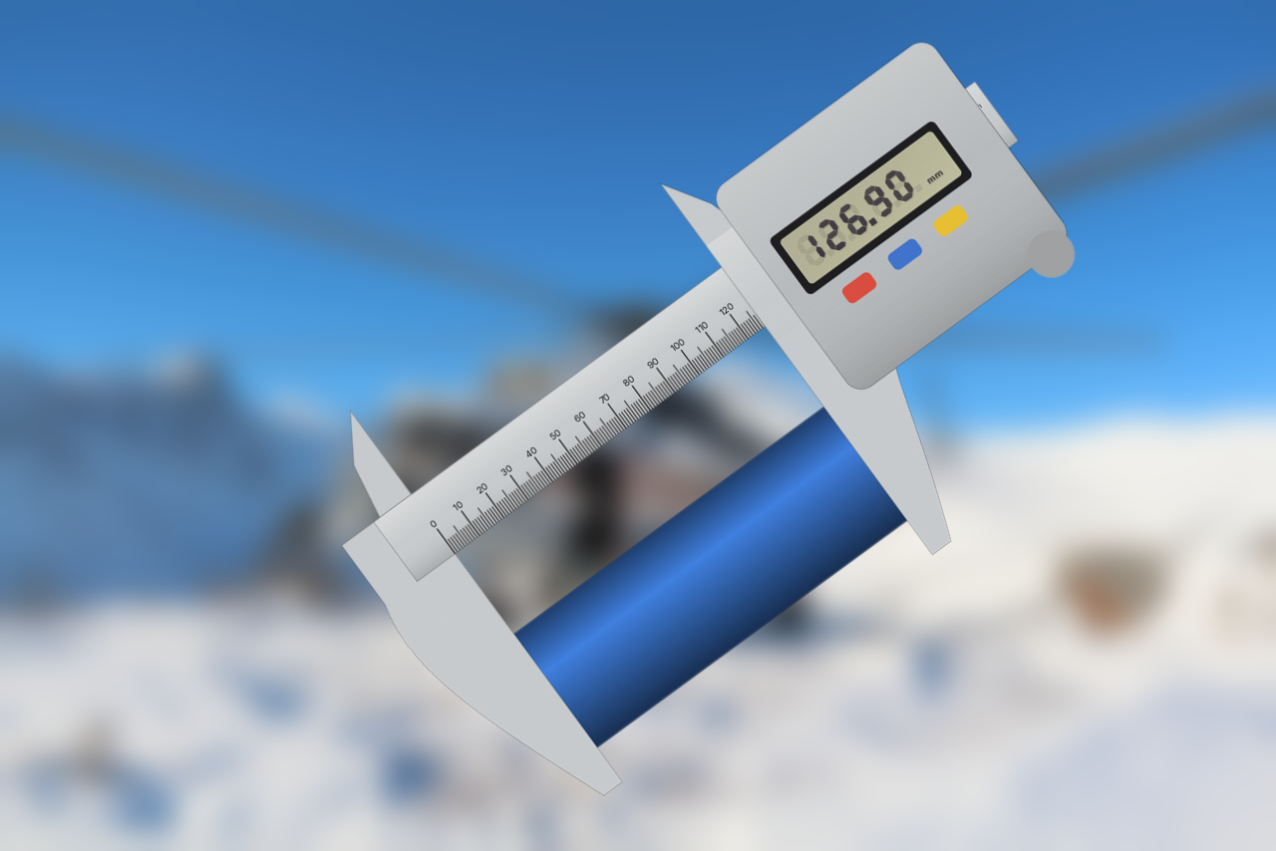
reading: 126.90 mm
